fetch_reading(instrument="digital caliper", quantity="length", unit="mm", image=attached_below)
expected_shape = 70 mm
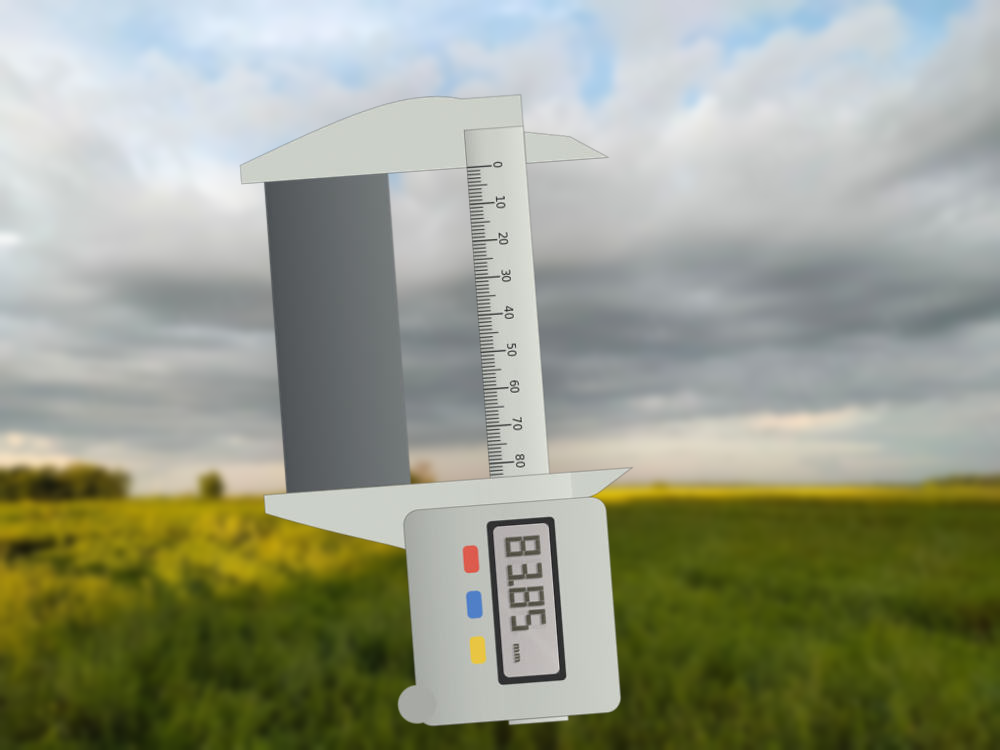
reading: 83.85 mm
